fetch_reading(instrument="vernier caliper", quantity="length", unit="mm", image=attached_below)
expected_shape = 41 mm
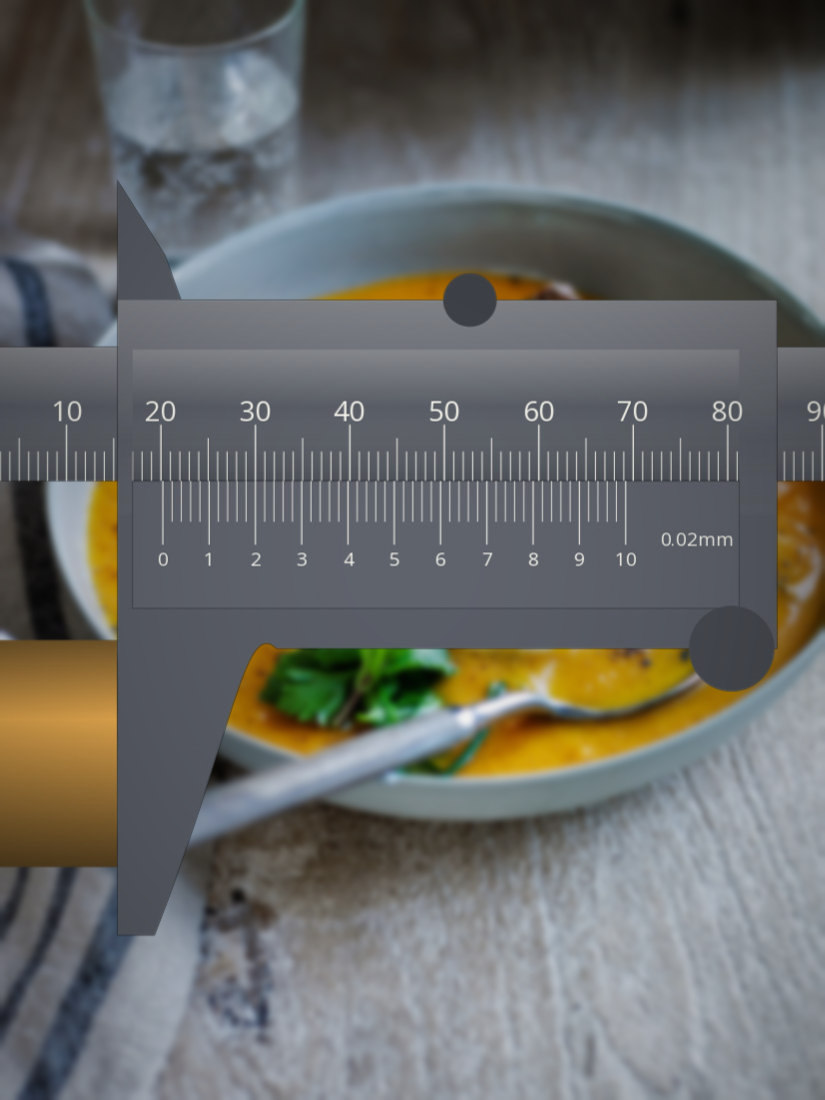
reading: 20.2 mm
